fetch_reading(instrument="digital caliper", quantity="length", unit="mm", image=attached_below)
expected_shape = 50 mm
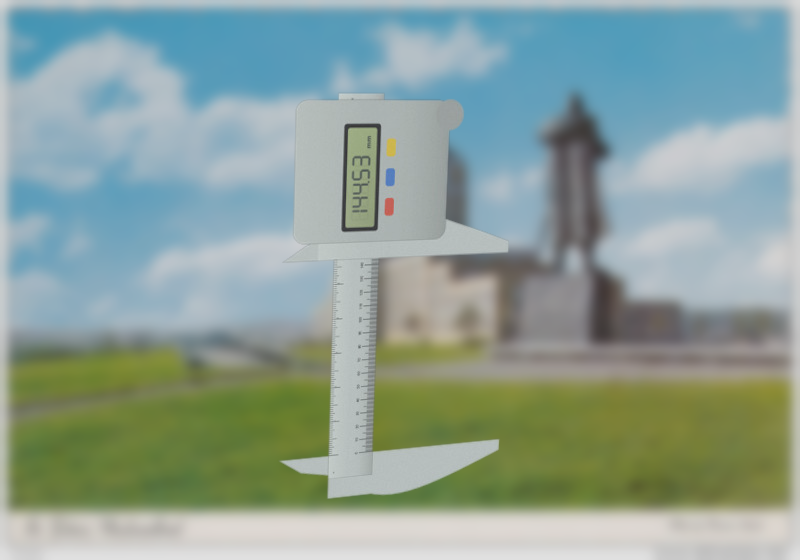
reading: 144.53 mm
